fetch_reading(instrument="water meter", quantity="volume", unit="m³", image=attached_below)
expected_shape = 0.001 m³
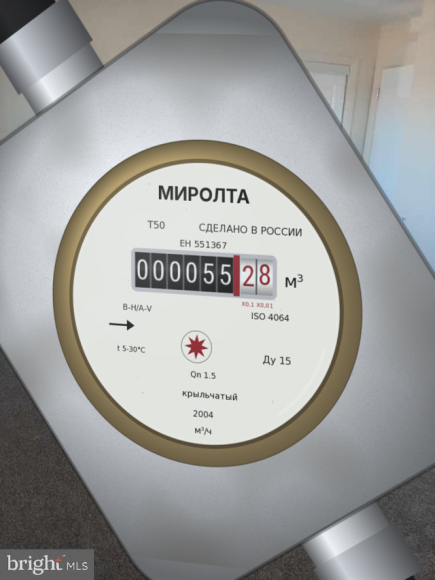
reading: 55.28 m³
